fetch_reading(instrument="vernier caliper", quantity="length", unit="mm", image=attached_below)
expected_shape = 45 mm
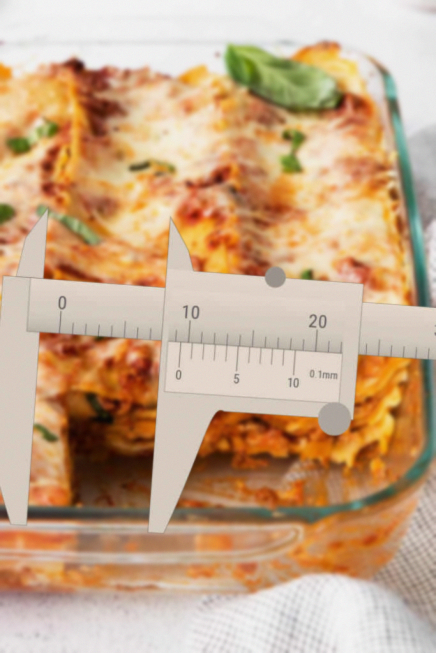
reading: 9.4 mm
